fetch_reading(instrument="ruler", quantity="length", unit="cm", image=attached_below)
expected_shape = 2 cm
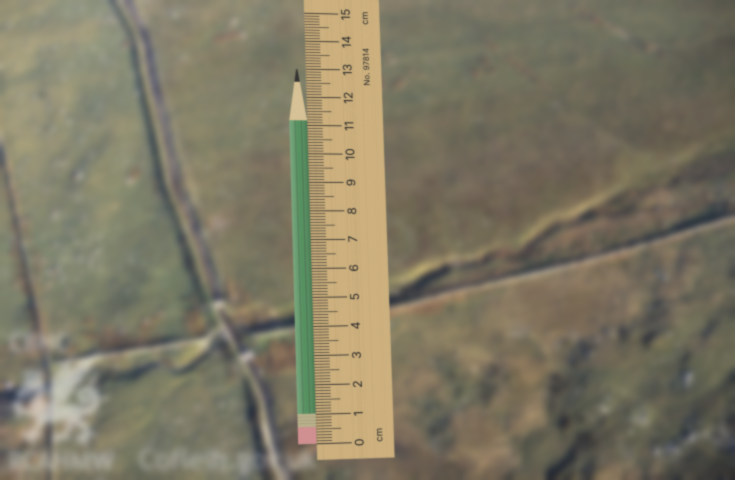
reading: 13 cm
